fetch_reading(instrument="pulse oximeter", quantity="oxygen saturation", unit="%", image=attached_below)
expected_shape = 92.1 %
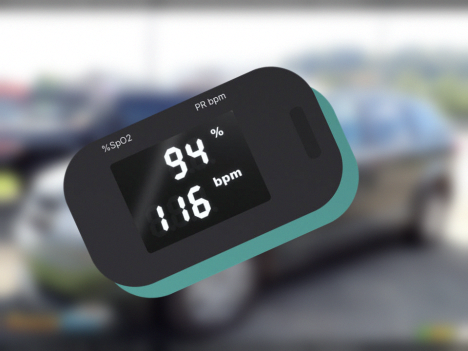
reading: 94 %
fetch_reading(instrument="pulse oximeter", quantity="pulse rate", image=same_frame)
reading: 116 bpm
